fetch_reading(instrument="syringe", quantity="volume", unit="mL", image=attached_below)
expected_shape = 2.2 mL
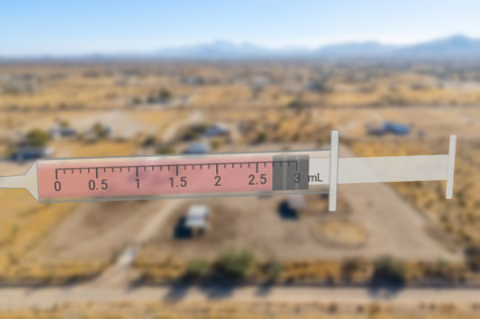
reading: 2.7 mL
